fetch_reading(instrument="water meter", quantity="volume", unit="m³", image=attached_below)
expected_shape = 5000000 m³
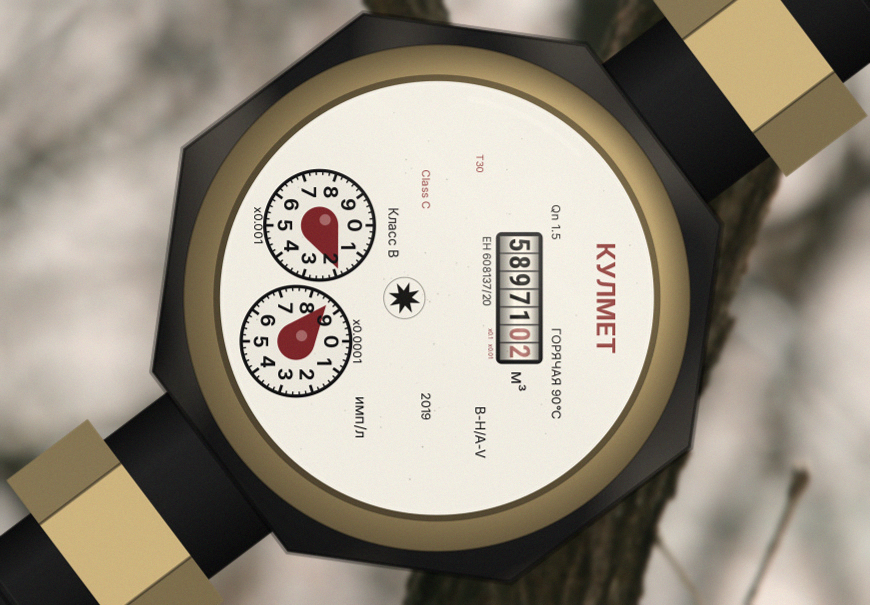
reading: 58971.0218 m³
